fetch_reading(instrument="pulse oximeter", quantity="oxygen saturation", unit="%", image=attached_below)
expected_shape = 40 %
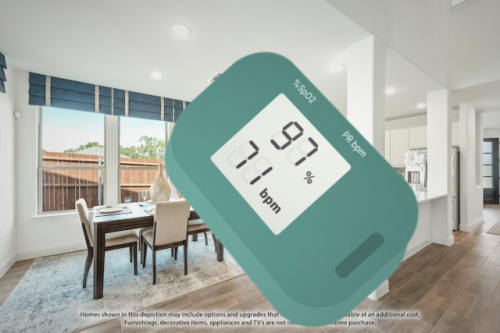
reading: 97 %
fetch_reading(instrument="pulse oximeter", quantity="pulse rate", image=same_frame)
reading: 71 bpm
